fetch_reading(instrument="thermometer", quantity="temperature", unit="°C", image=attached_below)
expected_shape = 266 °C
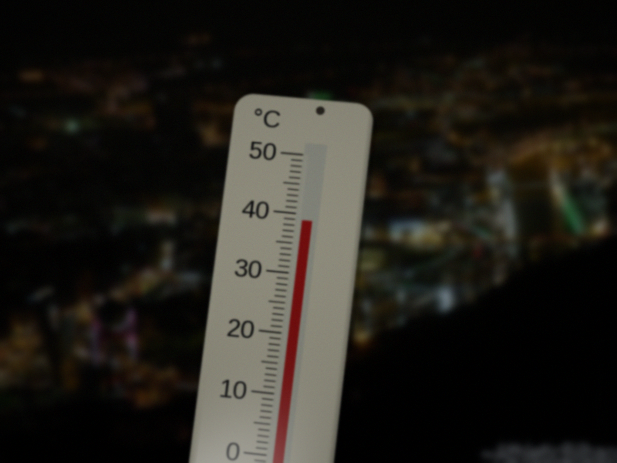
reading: 39 °C
